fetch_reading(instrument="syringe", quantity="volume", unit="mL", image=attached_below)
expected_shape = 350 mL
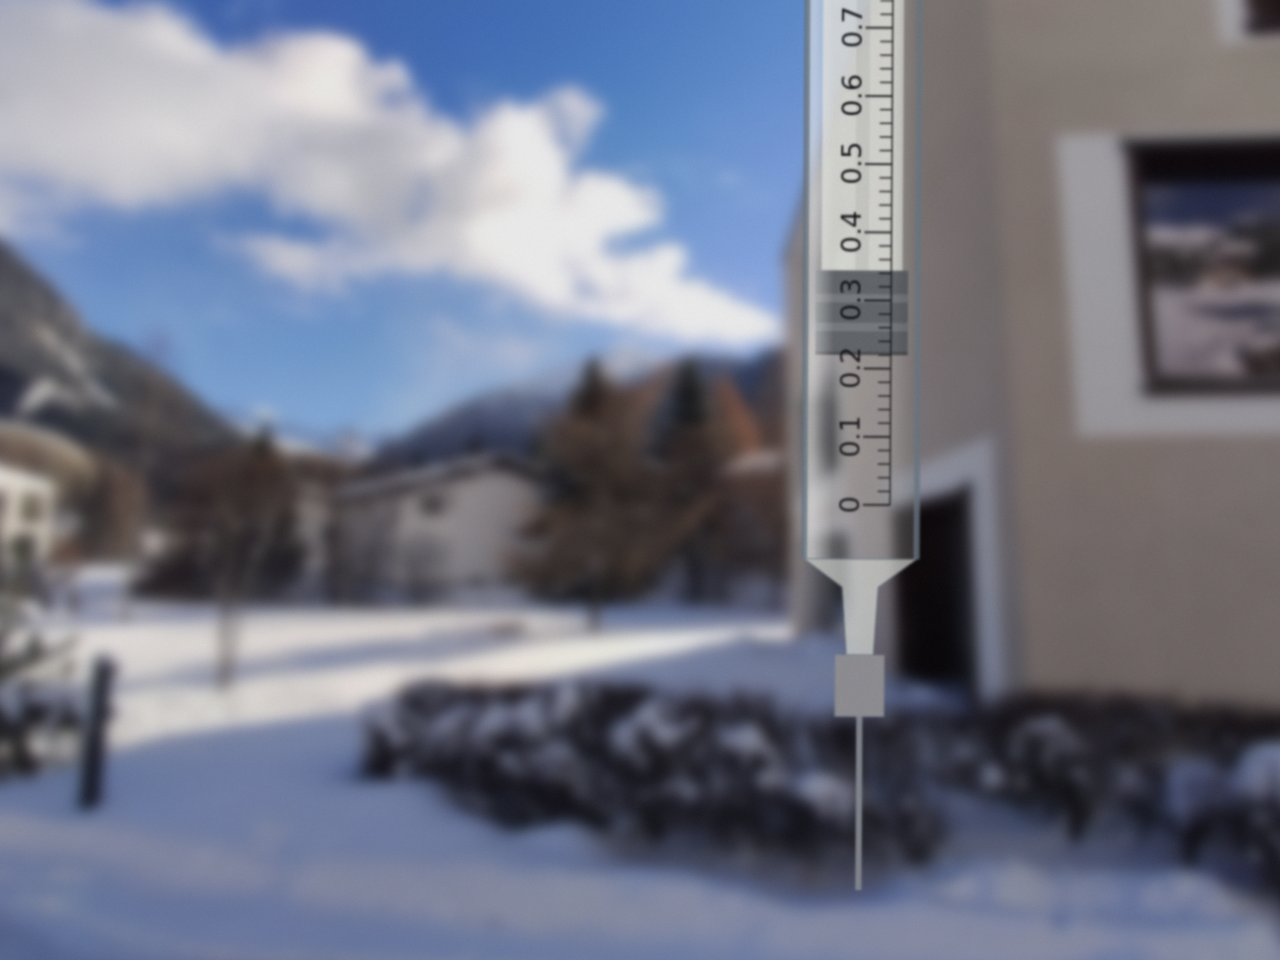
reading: 0.22 mL
